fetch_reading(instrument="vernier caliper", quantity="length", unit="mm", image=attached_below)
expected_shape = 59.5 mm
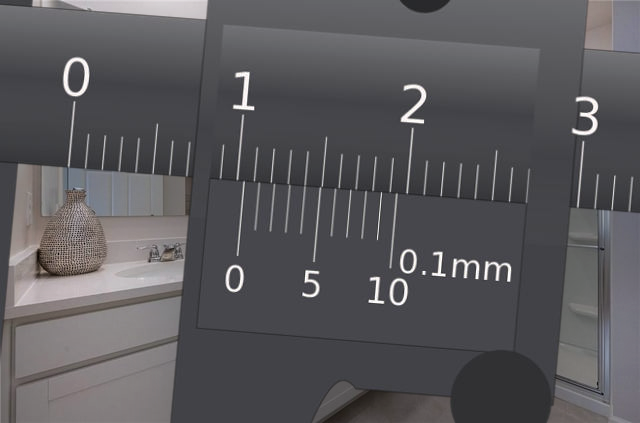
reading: 10.4 mm
